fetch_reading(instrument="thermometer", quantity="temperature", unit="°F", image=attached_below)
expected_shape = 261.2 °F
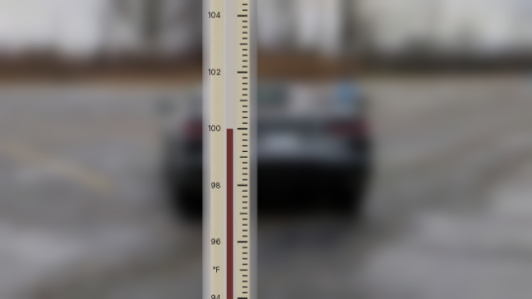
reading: 100 °F
